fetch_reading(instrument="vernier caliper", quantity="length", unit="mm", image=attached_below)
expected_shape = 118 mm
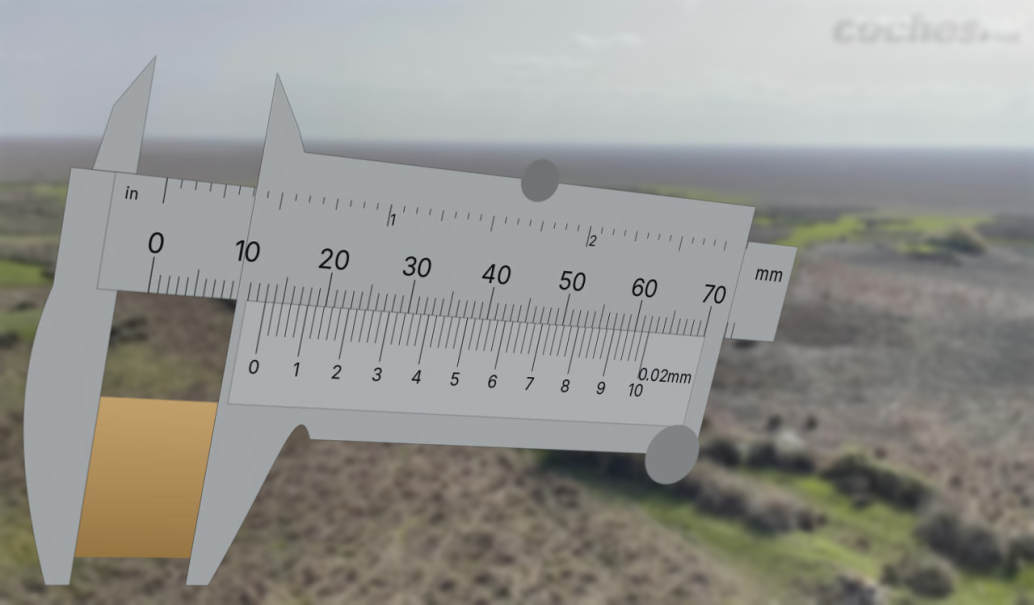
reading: 13.0 mm
